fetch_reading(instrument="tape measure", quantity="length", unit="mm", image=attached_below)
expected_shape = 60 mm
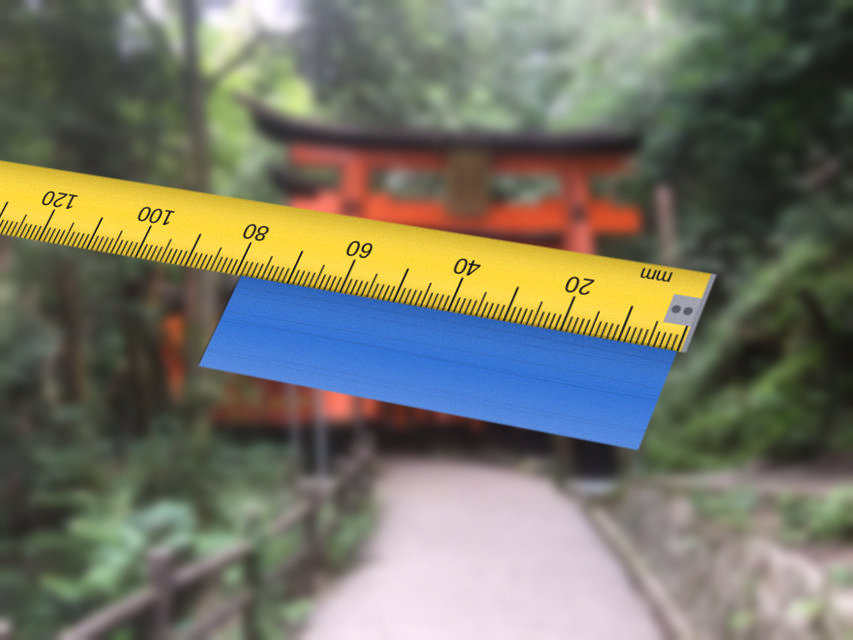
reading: 79 mm
